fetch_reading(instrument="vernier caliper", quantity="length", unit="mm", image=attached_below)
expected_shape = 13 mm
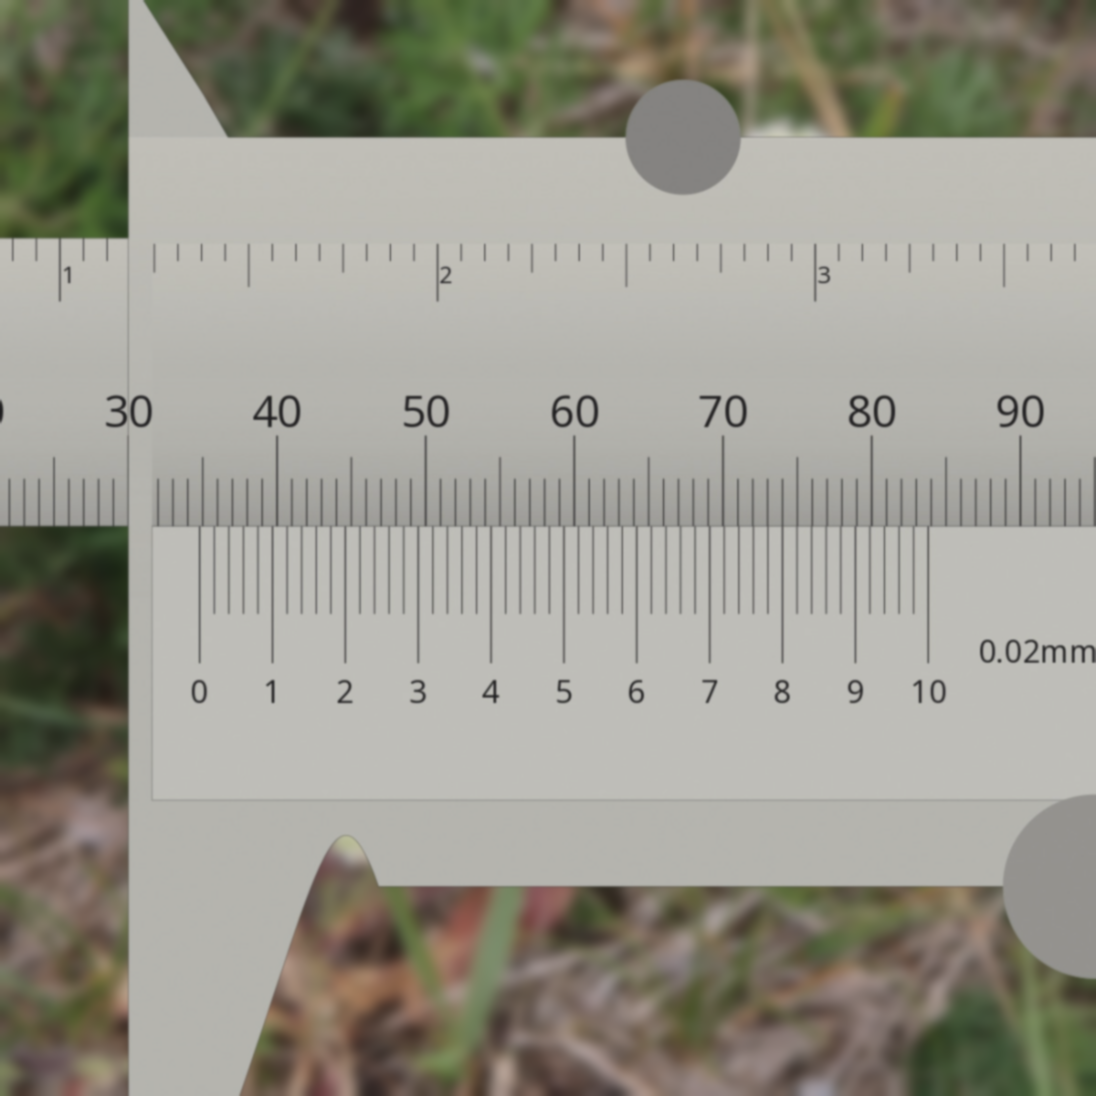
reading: 34.8 mm
